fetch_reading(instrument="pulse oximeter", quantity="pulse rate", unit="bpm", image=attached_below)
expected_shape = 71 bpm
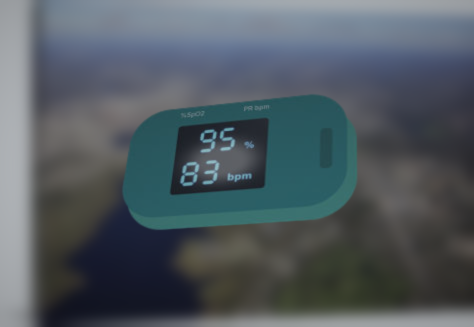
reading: 83 bpm
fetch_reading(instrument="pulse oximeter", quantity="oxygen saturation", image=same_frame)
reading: 95 %
